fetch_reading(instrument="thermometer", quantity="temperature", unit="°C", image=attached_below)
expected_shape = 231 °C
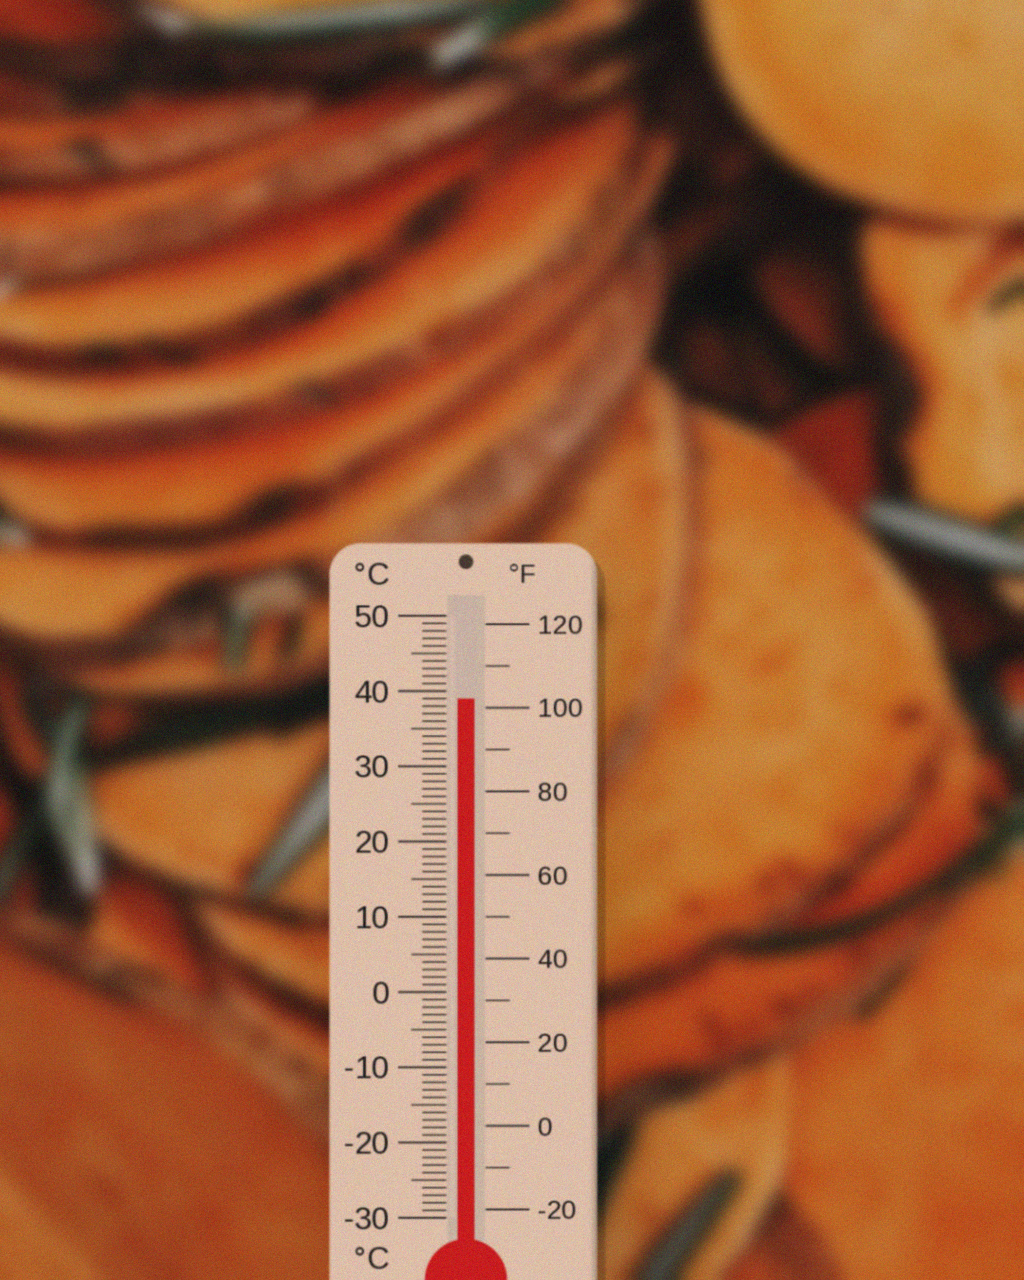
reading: 39 °C
